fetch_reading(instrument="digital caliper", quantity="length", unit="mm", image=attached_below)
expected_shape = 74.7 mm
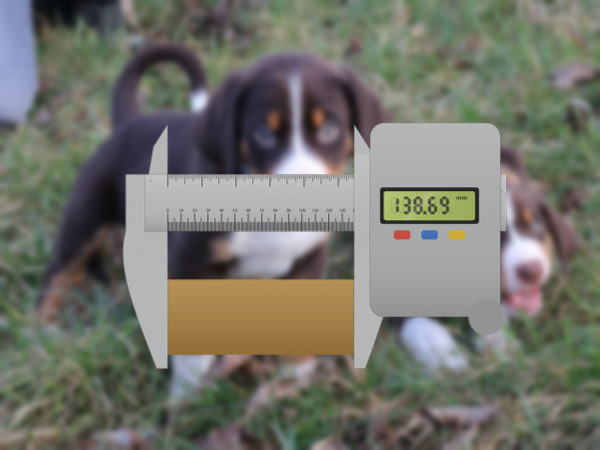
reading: 138.69 mm
